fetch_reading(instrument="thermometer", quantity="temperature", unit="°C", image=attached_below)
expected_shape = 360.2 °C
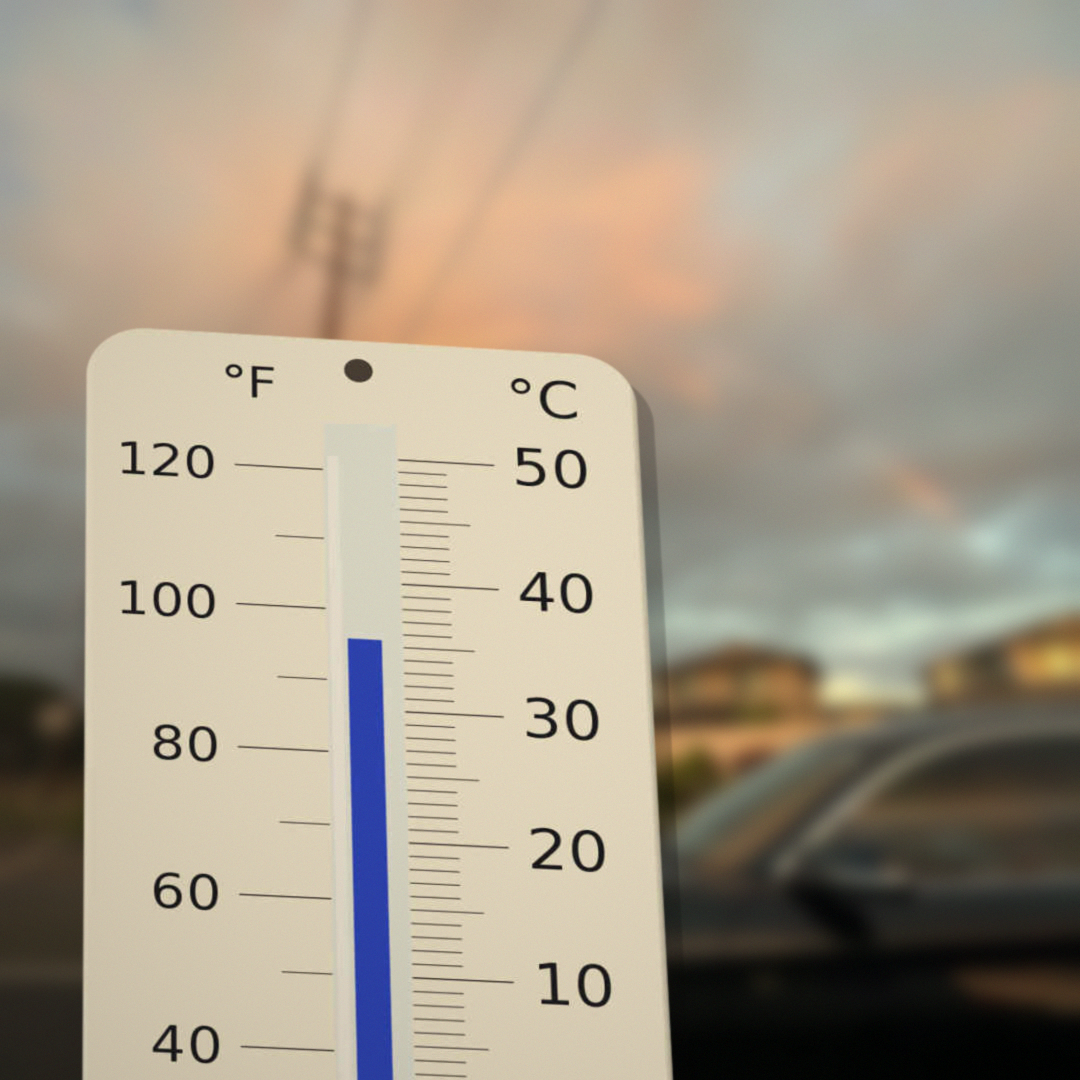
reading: 35.5 °C
